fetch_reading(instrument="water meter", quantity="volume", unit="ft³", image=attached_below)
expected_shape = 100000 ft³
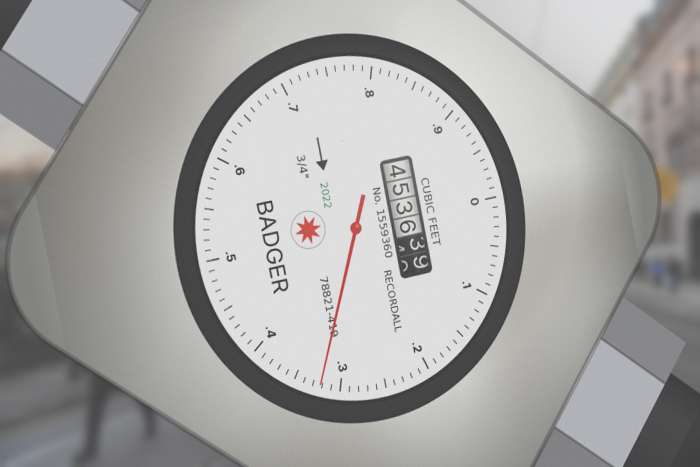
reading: 453639.32 ft³
